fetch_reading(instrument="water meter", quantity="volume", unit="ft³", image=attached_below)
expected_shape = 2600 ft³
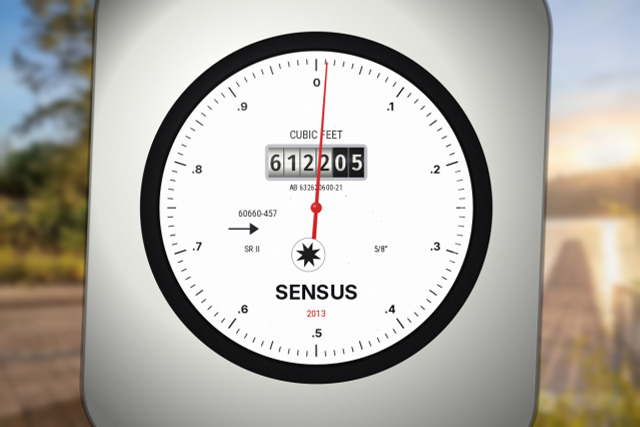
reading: 612205.01 ft³
